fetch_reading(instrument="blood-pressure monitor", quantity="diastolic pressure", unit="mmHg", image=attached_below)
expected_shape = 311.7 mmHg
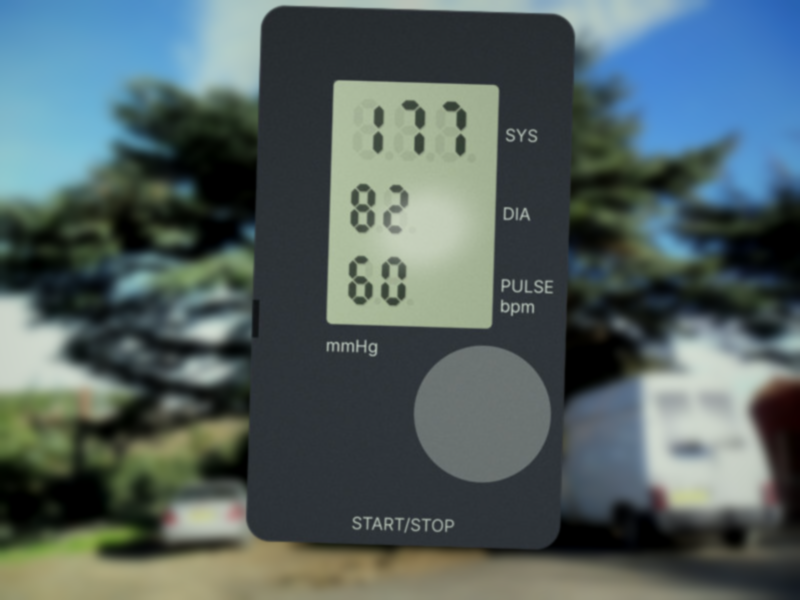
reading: 82 mmHg
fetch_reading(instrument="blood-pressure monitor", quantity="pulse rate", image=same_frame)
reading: 60 bpm
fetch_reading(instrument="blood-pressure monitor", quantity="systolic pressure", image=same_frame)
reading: 177 mmHg
